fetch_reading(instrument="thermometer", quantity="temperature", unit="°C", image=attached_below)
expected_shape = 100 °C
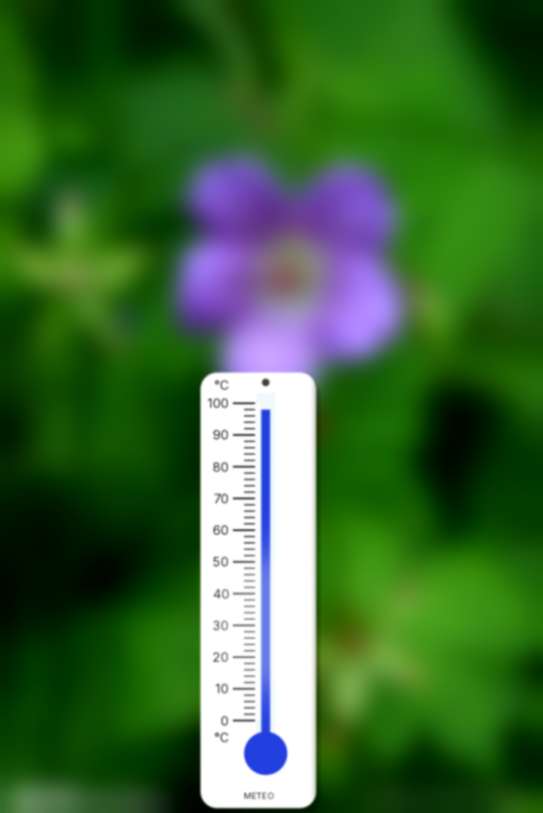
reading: 98 °C
